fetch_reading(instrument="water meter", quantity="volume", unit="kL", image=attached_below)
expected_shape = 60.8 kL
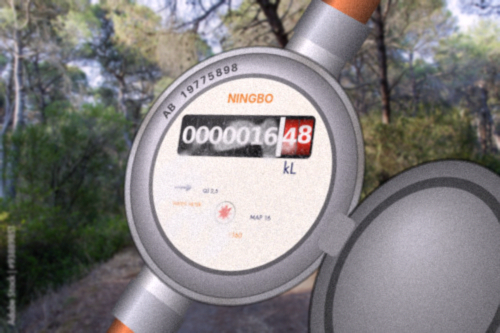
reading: 16.48 kL
